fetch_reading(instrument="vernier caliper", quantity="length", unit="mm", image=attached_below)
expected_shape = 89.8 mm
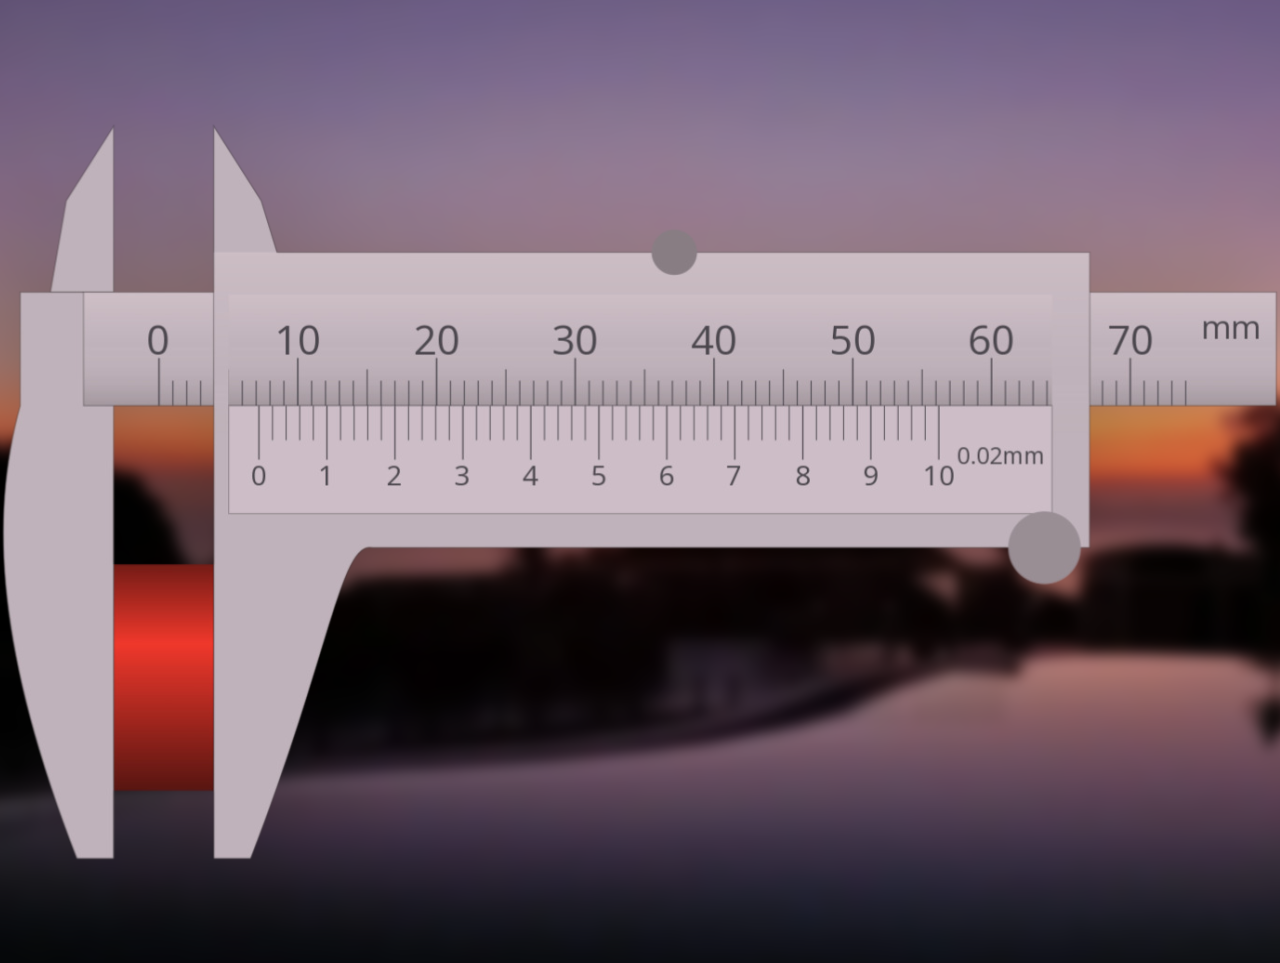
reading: 7.2 mm
